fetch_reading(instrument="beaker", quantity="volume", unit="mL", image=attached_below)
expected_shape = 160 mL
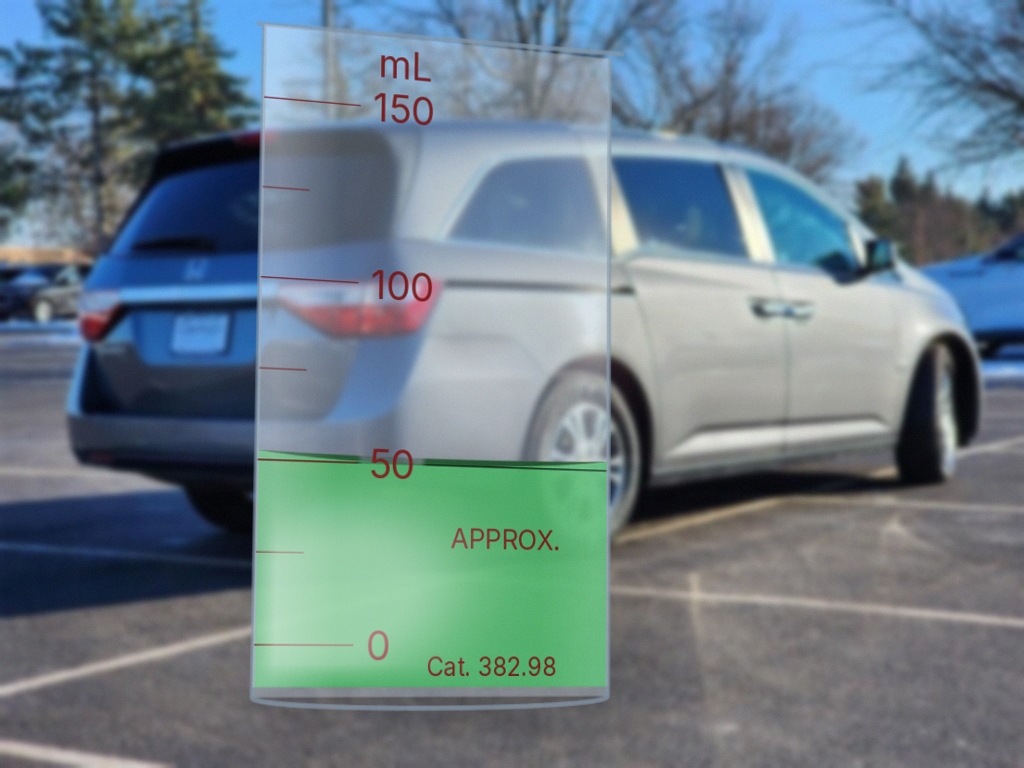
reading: 50 mL
